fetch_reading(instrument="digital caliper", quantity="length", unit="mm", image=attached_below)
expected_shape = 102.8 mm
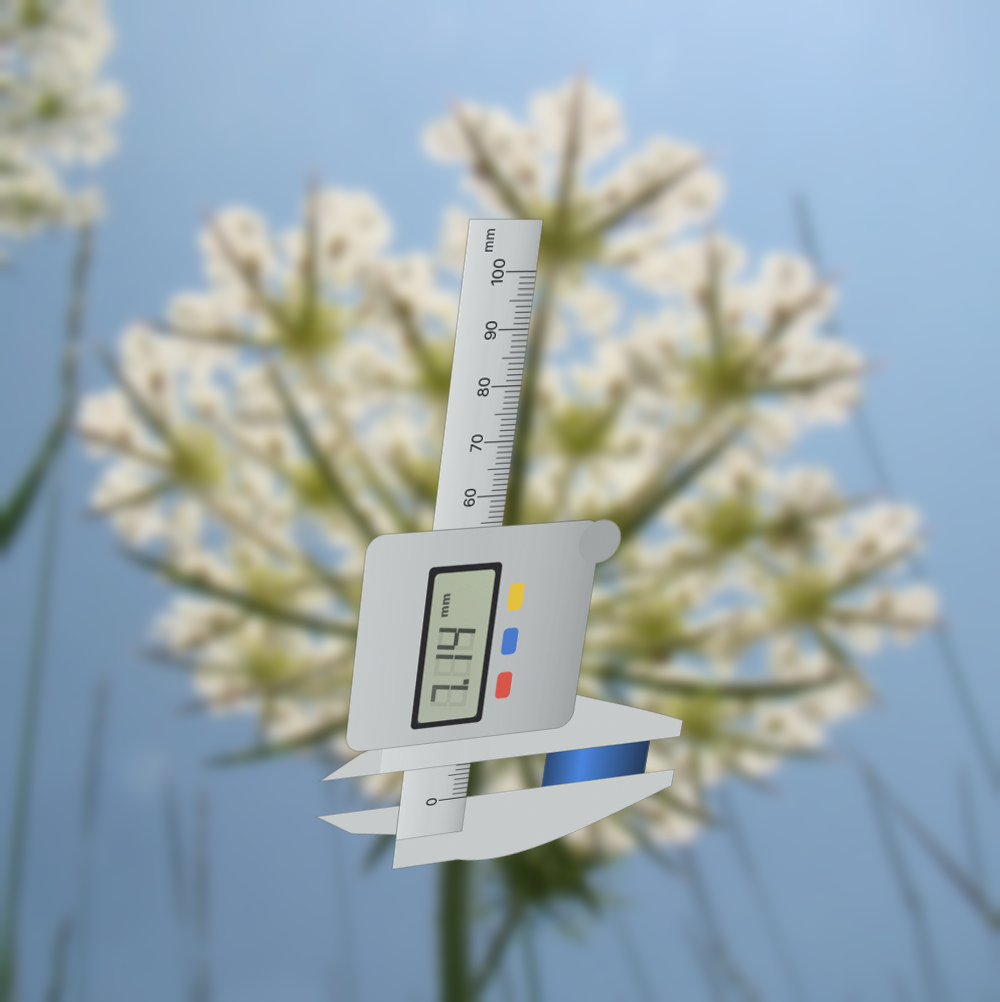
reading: 7.14 mm
